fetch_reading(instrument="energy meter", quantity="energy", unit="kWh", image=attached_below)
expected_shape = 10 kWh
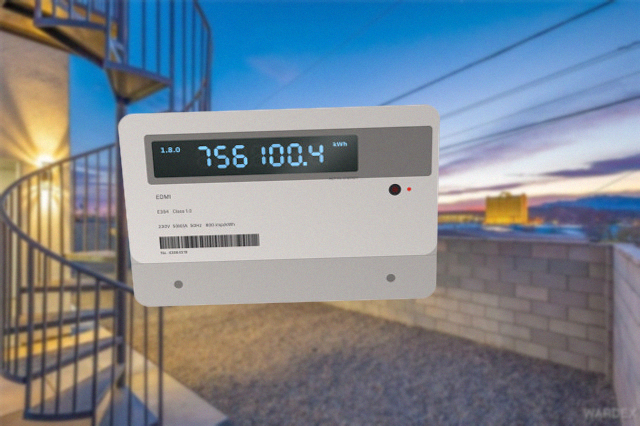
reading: 756100.4 kWh
